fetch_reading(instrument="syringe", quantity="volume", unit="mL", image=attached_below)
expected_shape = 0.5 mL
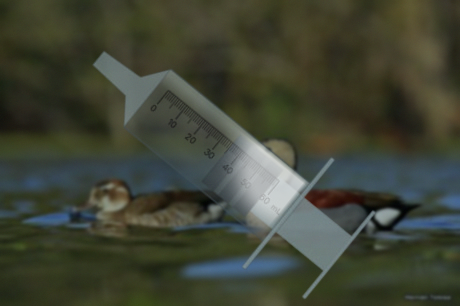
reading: 35 mL
